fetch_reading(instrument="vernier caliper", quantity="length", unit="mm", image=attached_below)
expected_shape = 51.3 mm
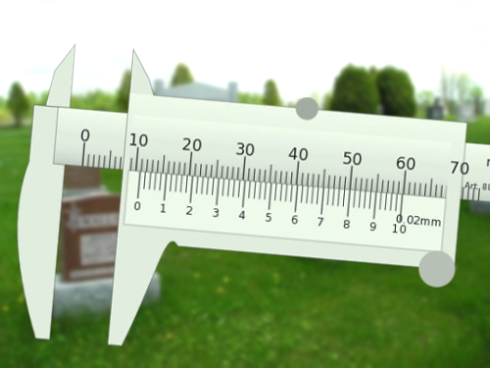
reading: 10.8 mm
